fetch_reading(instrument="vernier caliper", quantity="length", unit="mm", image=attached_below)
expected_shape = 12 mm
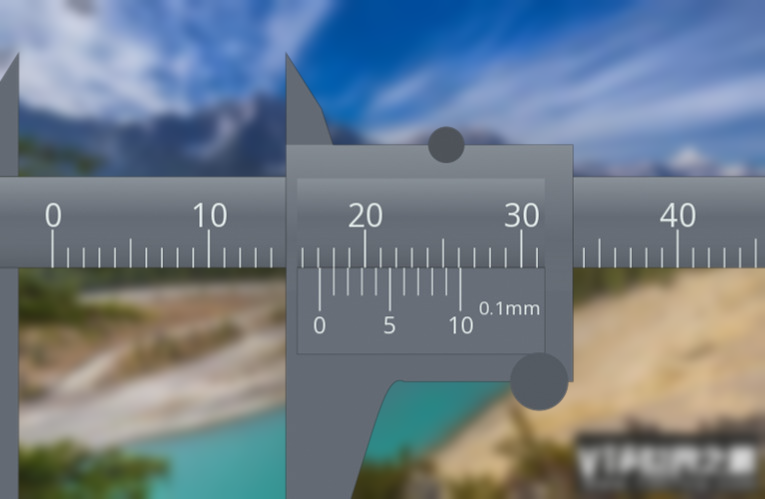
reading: 17.1 mm
